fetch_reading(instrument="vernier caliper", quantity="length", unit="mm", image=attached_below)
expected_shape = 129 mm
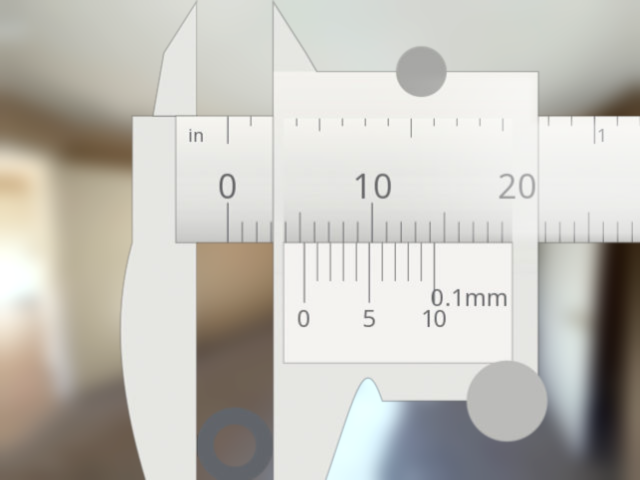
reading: 5.3 mm
